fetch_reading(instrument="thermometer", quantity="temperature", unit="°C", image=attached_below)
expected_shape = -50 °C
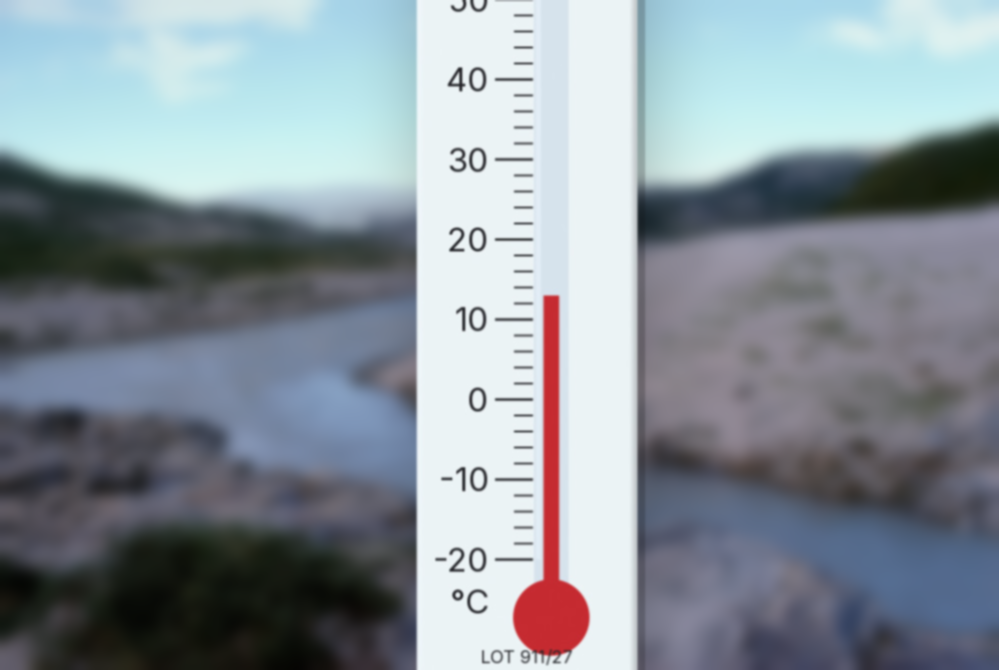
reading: 13 °C
